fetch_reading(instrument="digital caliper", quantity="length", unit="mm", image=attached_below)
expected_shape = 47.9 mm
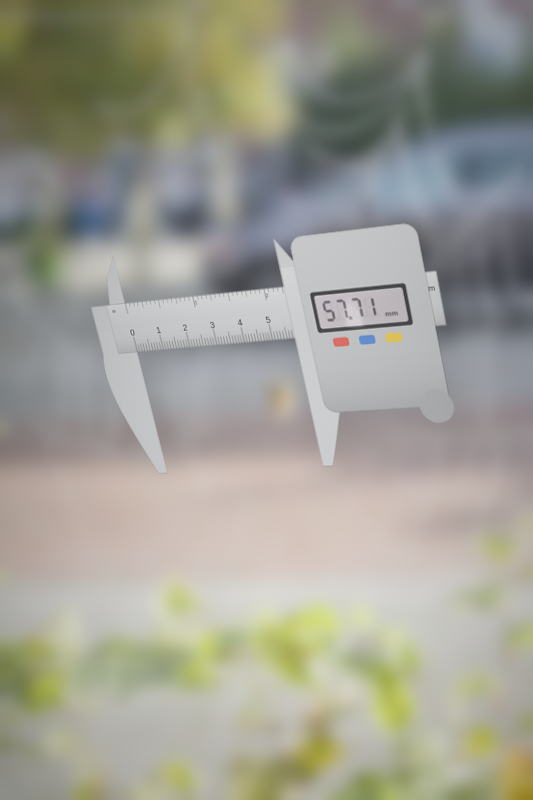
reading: 57.71 mm
